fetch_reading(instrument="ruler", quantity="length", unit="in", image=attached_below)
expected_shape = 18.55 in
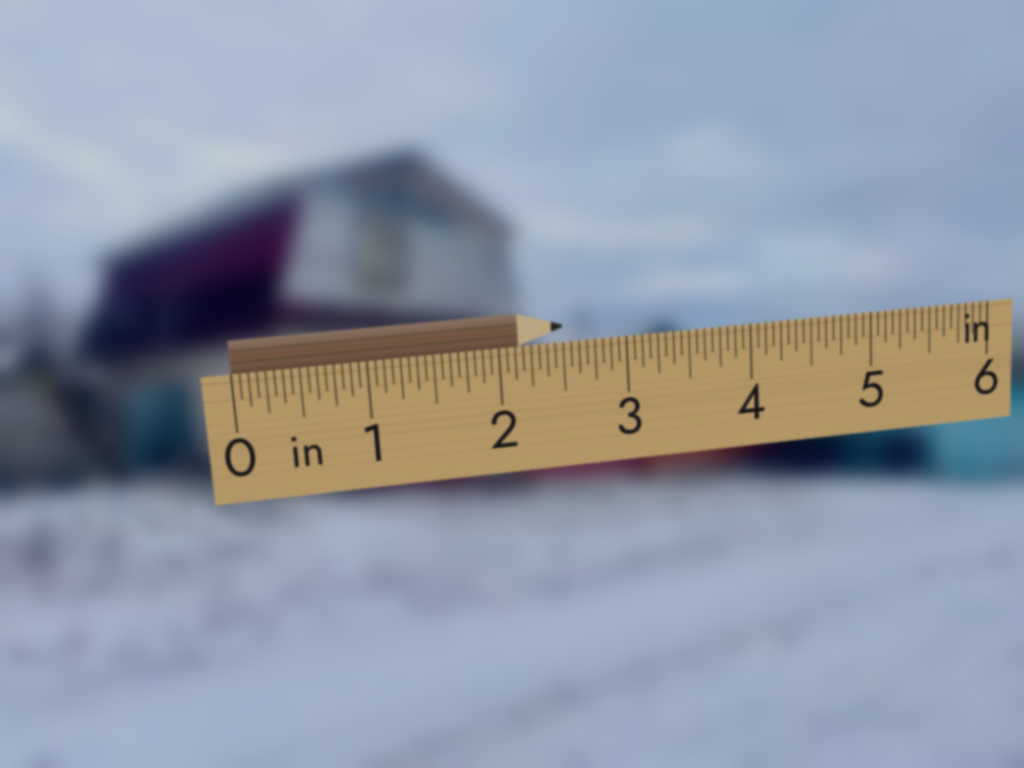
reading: 2.5 in
